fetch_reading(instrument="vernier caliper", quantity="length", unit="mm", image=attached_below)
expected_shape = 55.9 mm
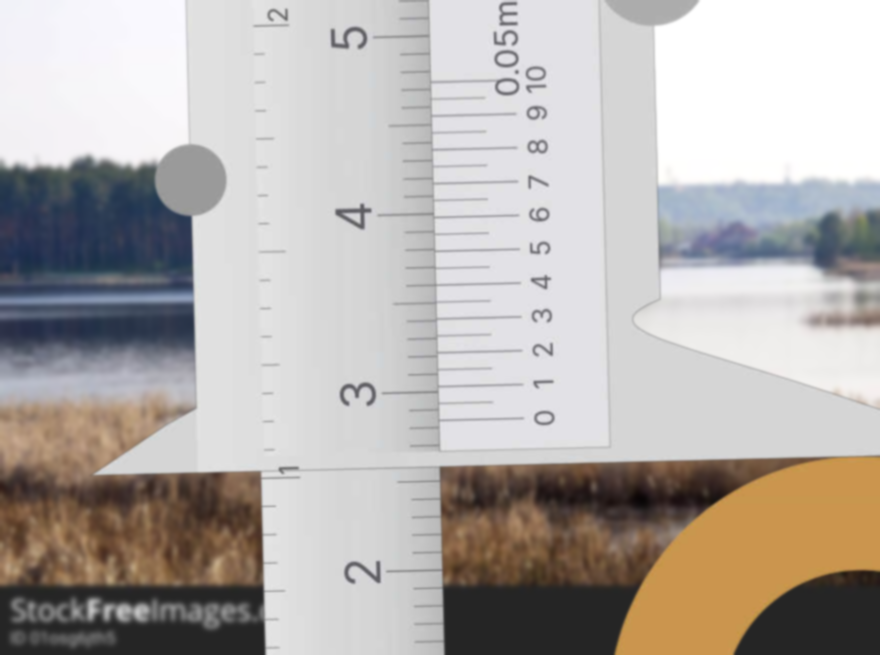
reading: 28.4 mm
